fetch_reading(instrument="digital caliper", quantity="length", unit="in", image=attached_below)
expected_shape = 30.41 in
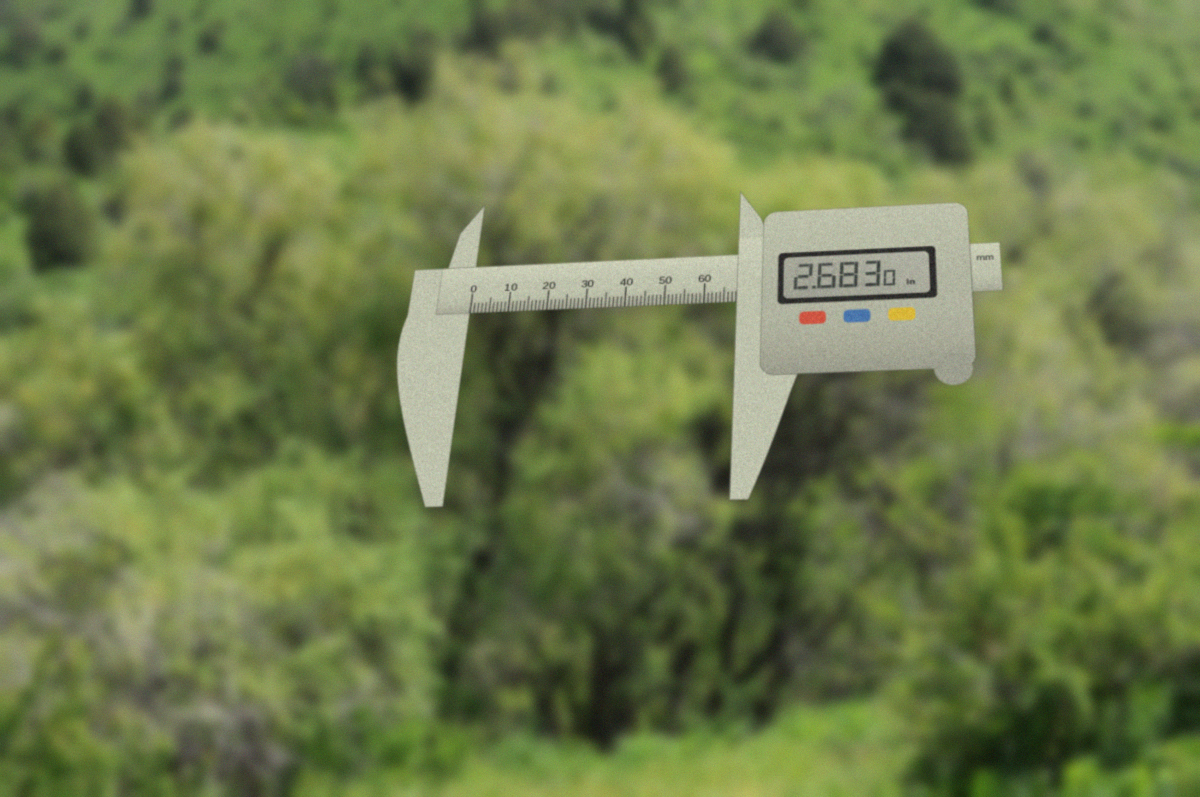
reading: 2.6830 in
